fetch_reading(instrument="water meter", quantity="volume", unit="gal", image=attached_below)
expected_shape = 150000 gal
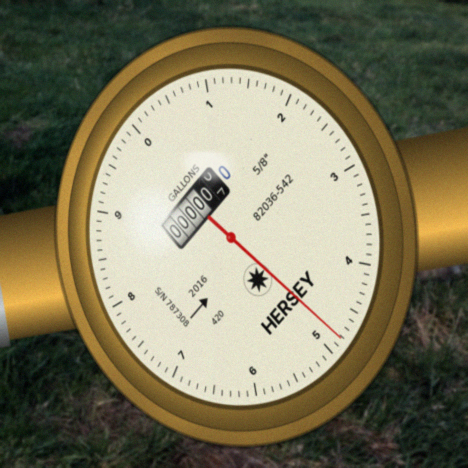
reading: 64.8 gal
